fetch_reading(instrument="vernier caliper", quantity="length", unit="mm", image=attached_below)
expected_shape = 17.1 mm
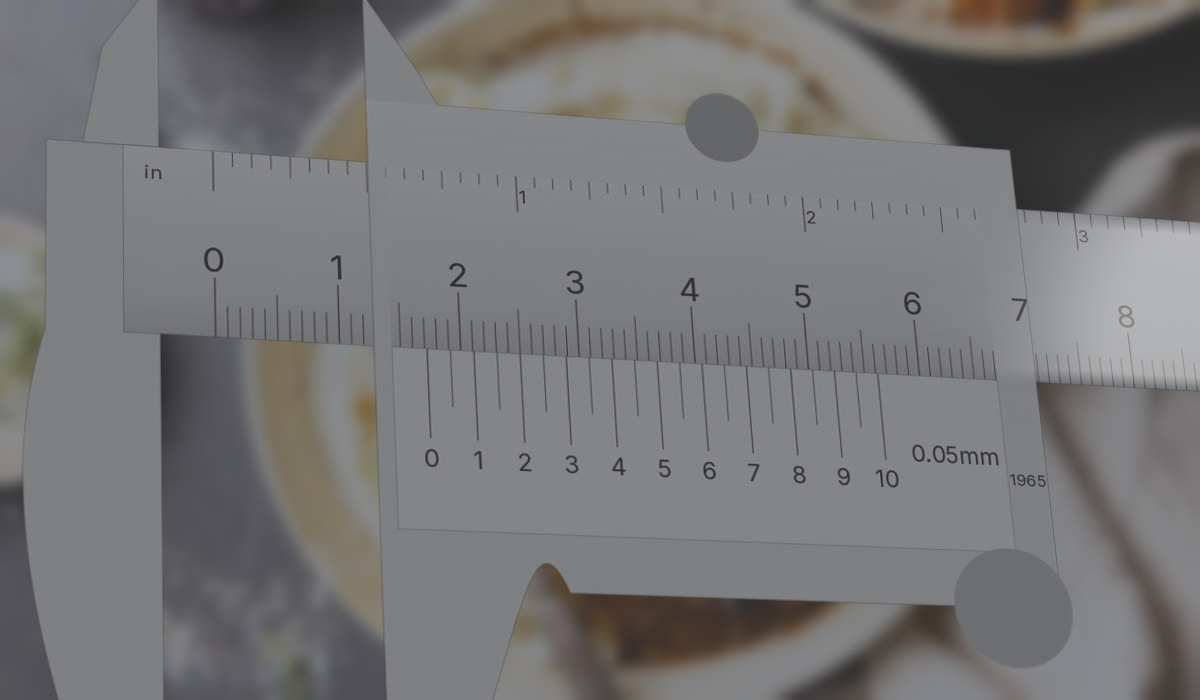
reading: 17.2 mm
